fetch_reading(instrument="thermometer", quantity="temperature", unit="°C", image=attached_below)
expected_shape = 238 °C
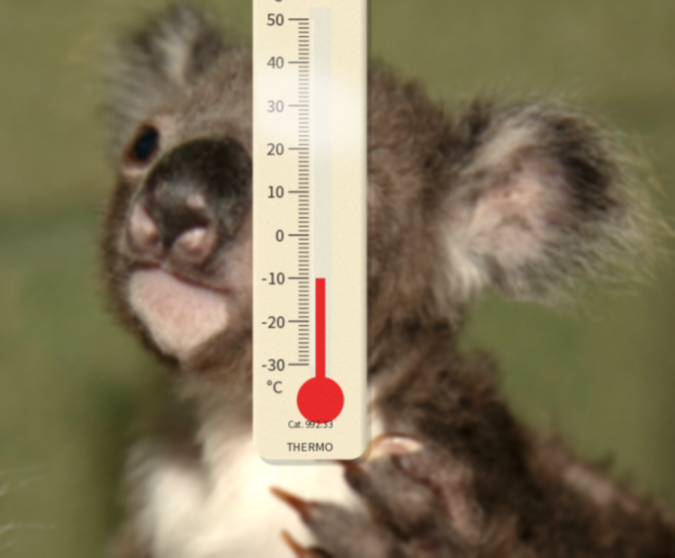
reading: -10 °C
